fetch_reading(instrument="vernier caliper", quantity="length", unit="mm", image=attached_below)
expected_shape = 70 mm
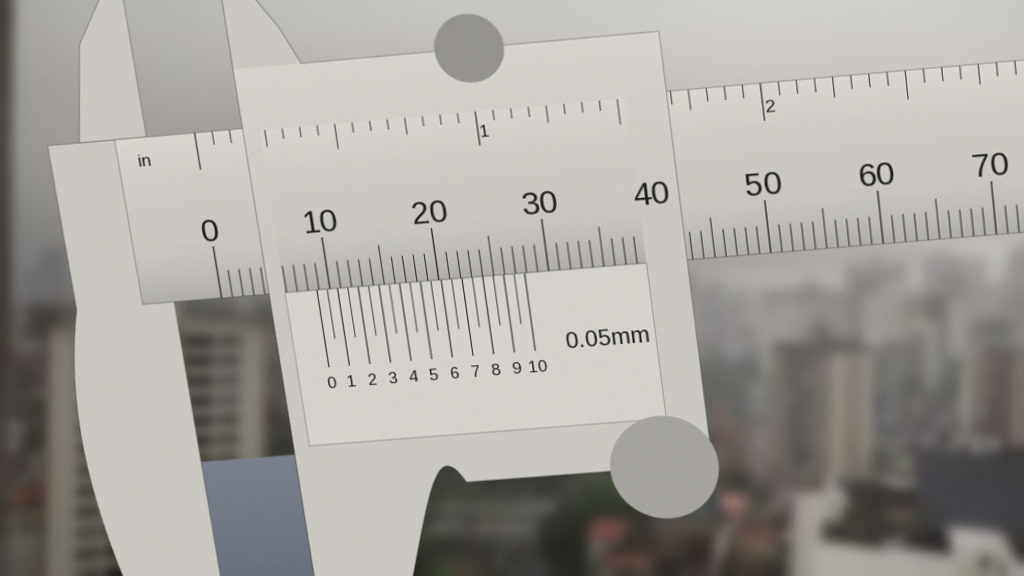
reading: 8.8 mm
